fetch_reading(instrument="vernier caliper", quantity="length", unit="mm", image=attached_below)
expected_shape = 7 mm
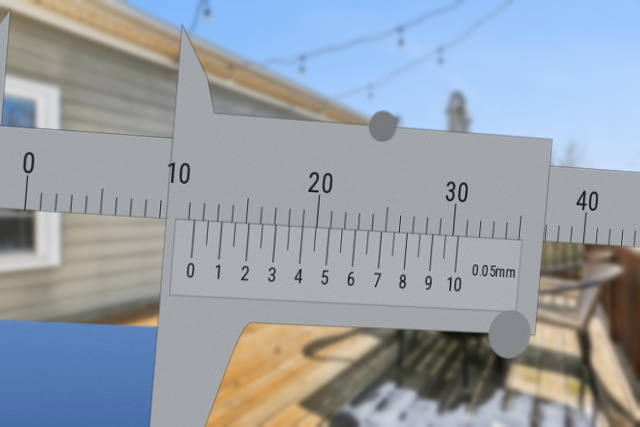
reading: 11.4 mm
